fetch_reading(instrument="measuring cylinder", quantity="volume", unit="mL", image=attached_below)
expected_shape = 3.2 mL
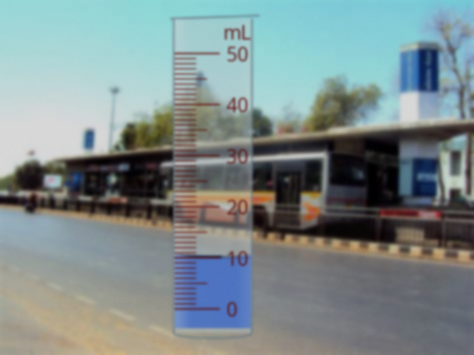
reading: 10 mL
